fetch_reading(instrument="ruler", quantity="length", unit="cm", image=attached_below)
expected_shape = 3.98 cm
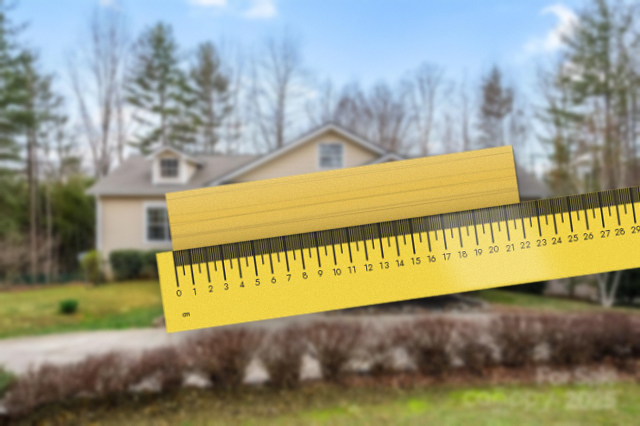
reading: 22 cm
